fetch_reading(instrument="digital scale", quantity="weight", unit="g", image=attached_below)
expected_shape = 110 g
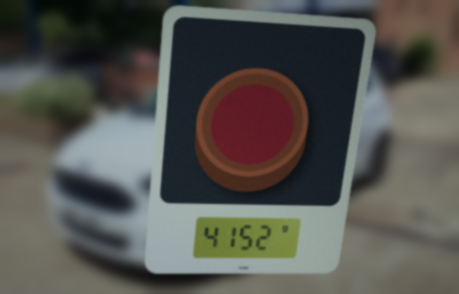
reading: 4152 g
